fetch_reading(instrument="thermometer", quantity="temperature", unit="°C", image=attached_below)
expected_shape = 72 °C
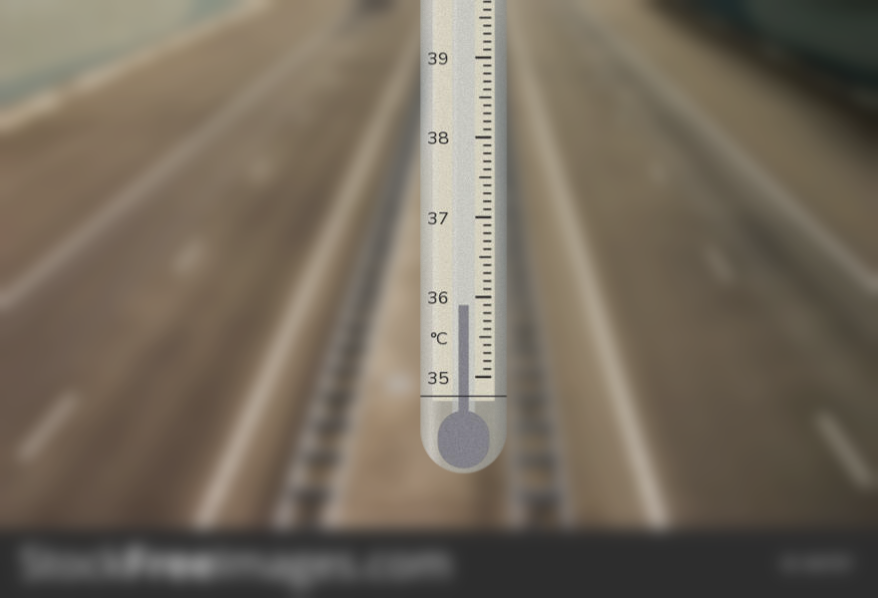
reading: 35.9 °C
